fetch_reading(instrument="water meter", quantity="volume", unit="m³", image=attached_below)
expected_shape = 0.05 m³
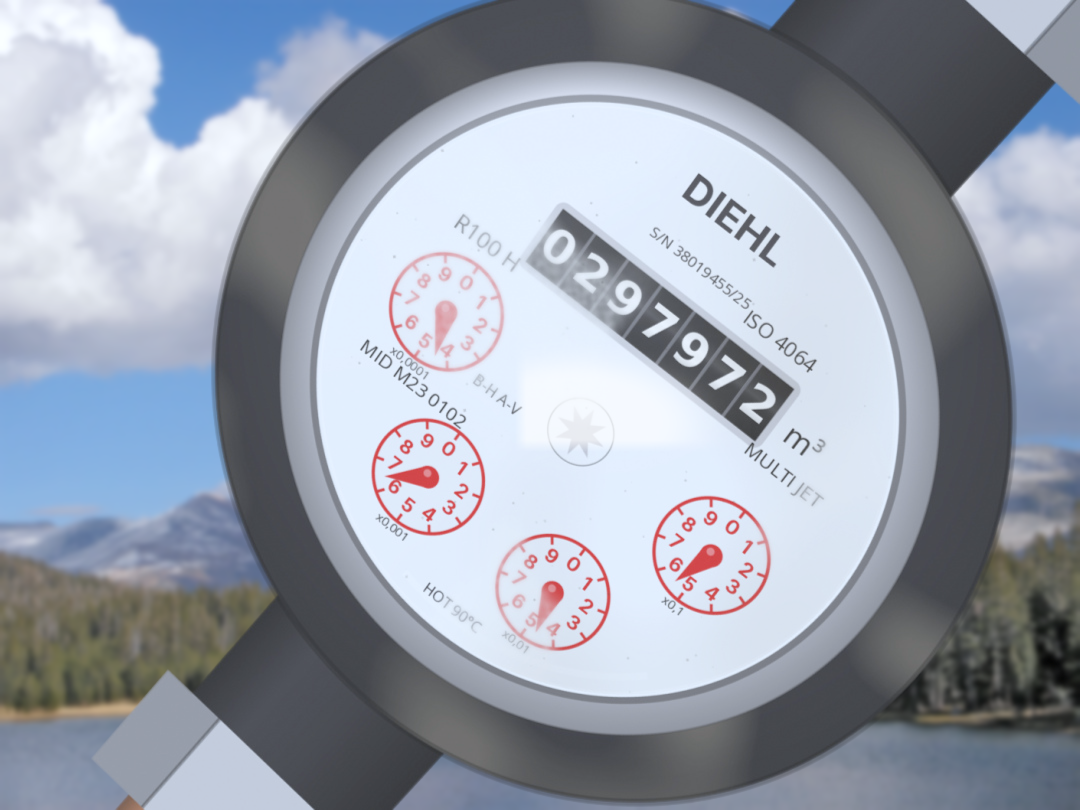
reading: 297972.5464 m³
